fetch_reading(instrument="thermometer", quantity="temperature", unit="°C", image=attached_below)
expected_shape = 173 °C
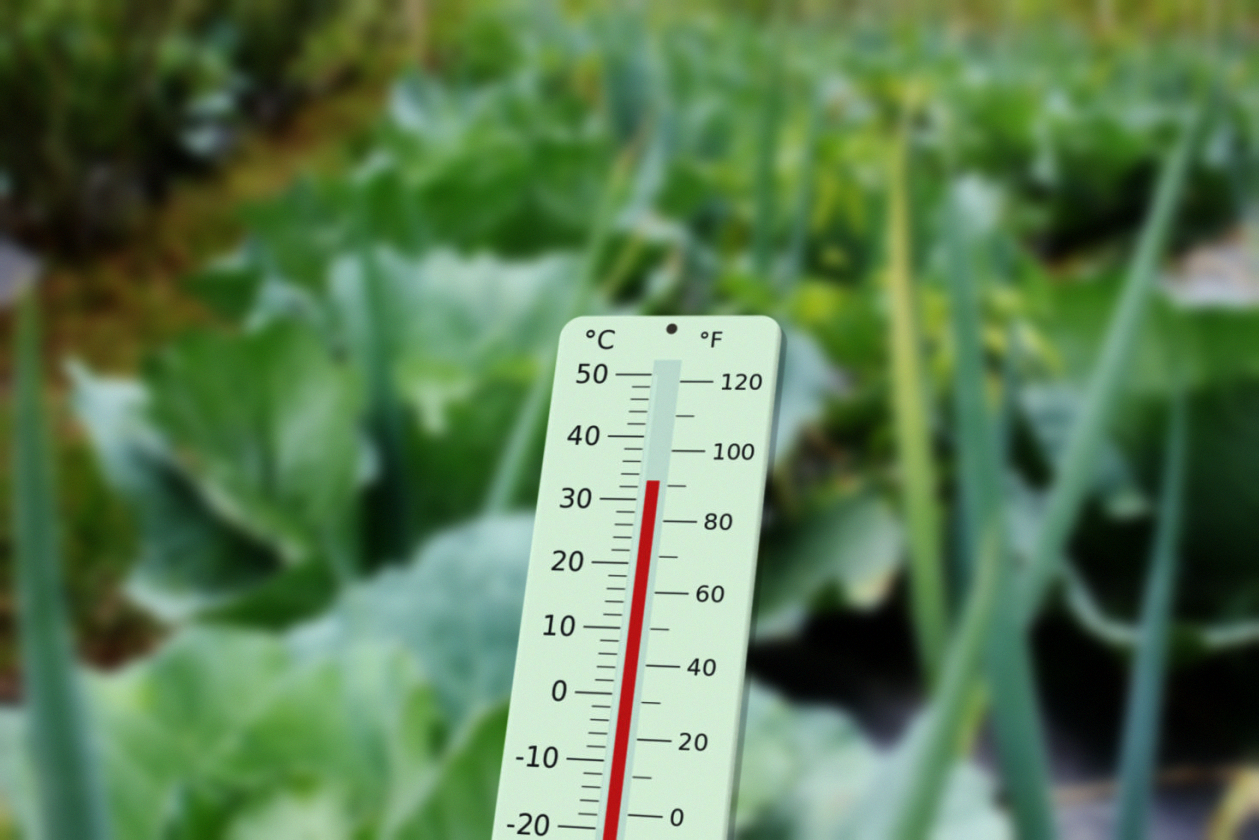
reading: 33 °C
